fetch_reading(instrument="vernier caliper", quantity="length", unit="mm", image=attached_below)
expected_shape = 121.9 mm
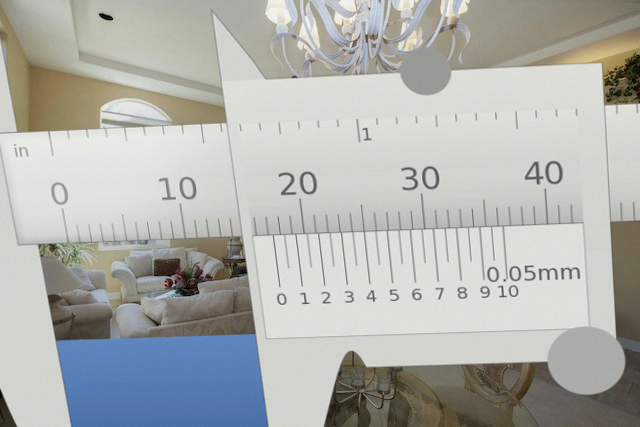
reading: 17.4 mm
